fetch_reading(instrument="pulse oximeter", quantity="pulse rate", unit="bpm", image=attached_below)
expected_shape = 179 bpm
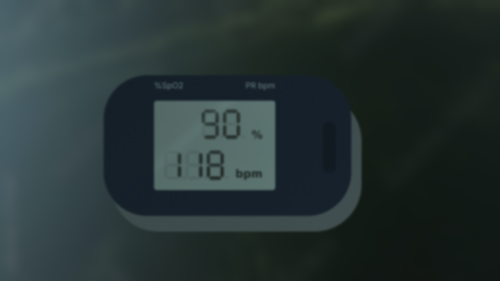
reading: 118 bpm
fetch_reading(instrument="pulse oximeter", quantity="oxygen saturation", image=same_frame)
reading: 90 %
